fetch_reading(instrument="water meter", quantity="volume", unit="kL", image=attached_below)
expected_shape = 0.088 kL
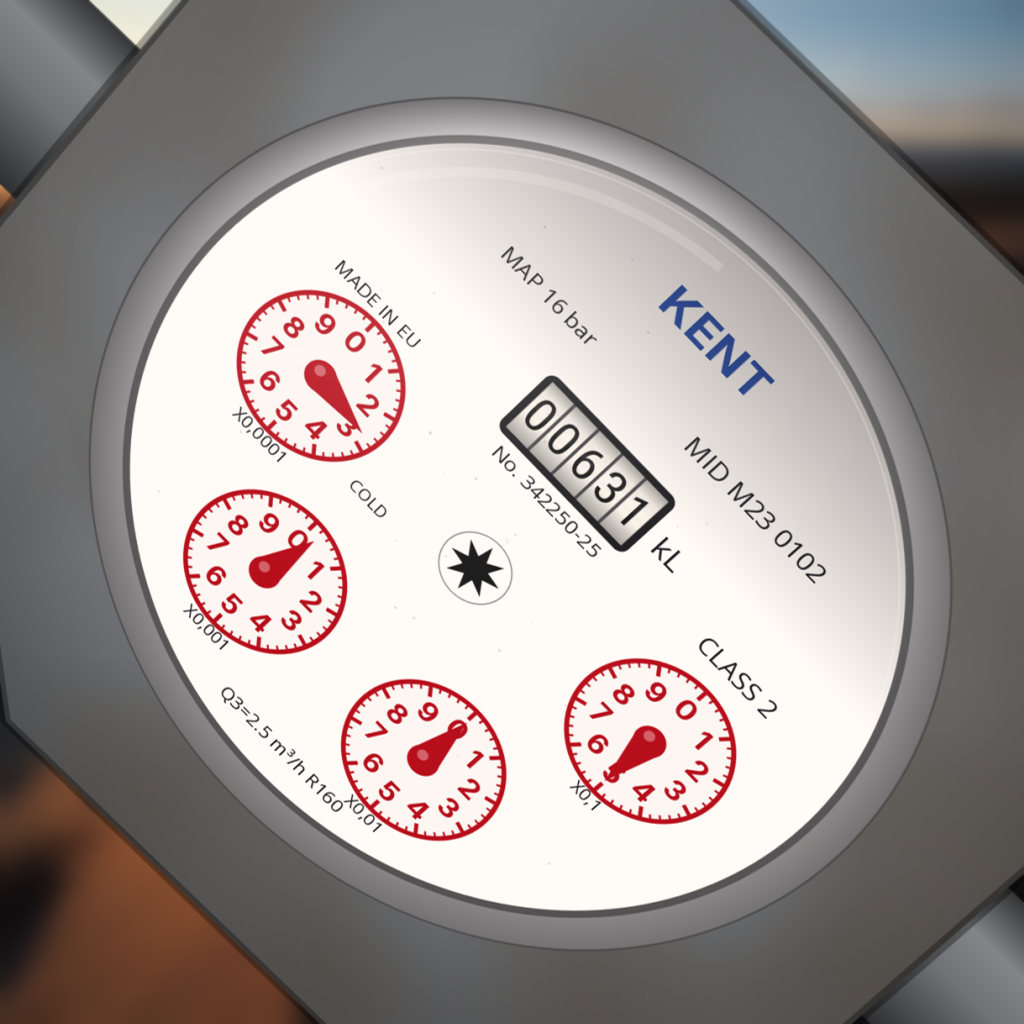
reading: 631.5002 kL
